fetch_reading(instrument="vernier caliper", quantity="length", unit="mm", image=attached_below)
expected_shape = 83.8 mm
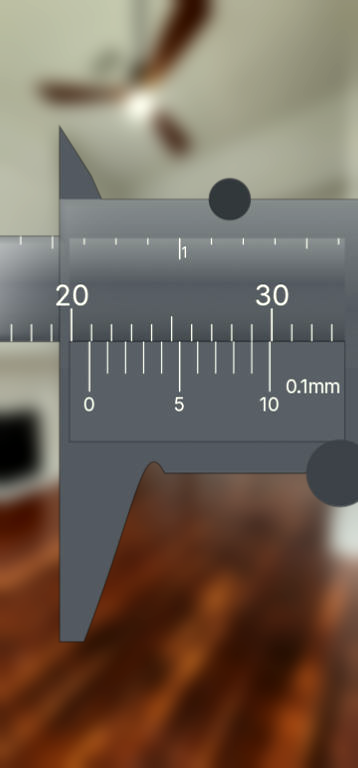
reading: 20.9 mm
